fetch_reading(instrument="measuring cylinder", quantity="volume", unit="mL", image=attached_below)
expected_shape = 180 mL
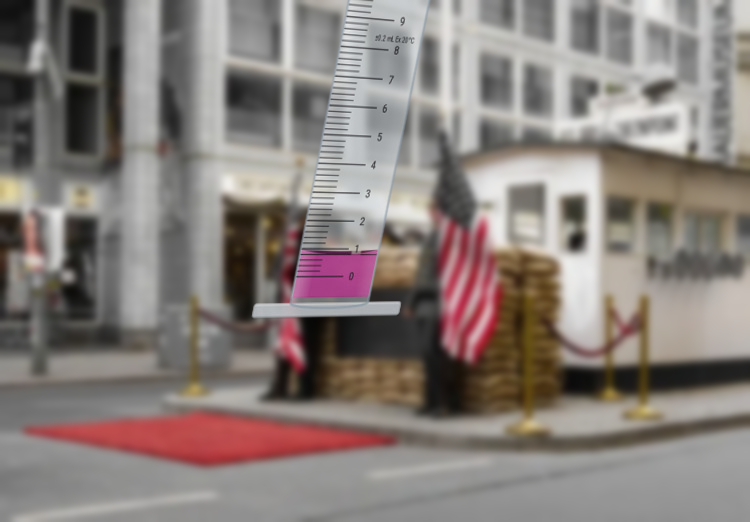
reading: 0.8 mL
